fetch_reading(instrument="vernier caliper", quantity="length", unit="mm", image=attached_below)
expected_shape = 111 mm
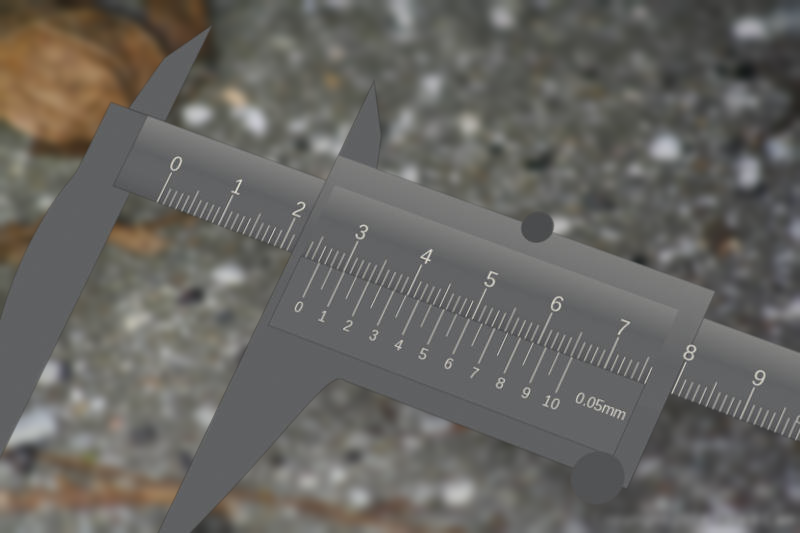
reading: 26.2 mm
